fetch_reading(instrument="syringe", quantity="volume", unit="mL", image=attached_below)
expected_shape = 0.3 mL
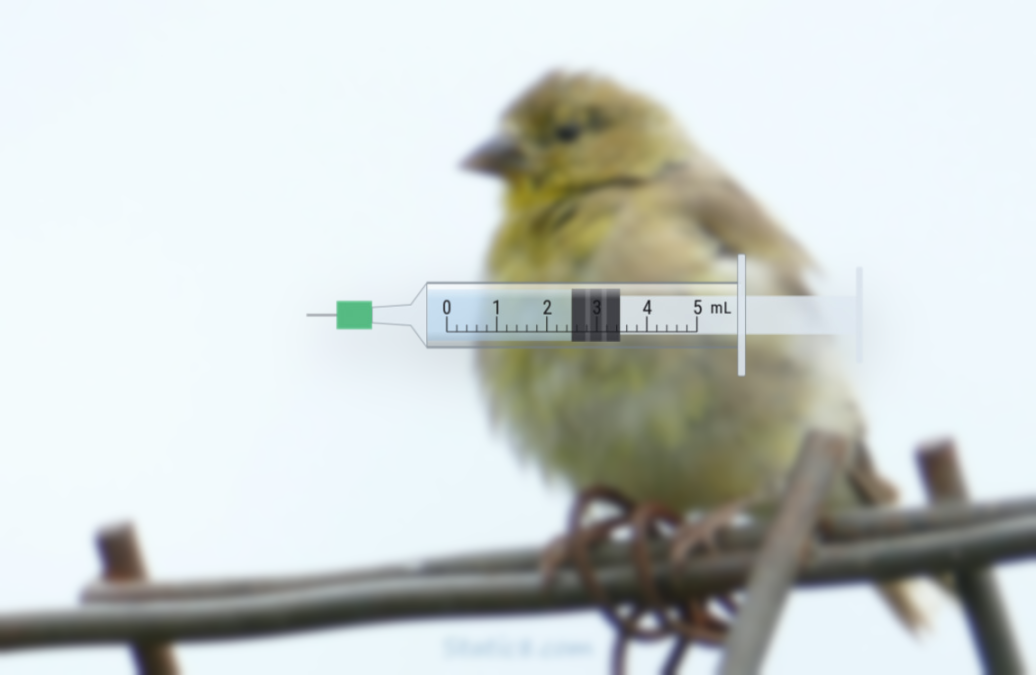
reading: 2.5 mL
